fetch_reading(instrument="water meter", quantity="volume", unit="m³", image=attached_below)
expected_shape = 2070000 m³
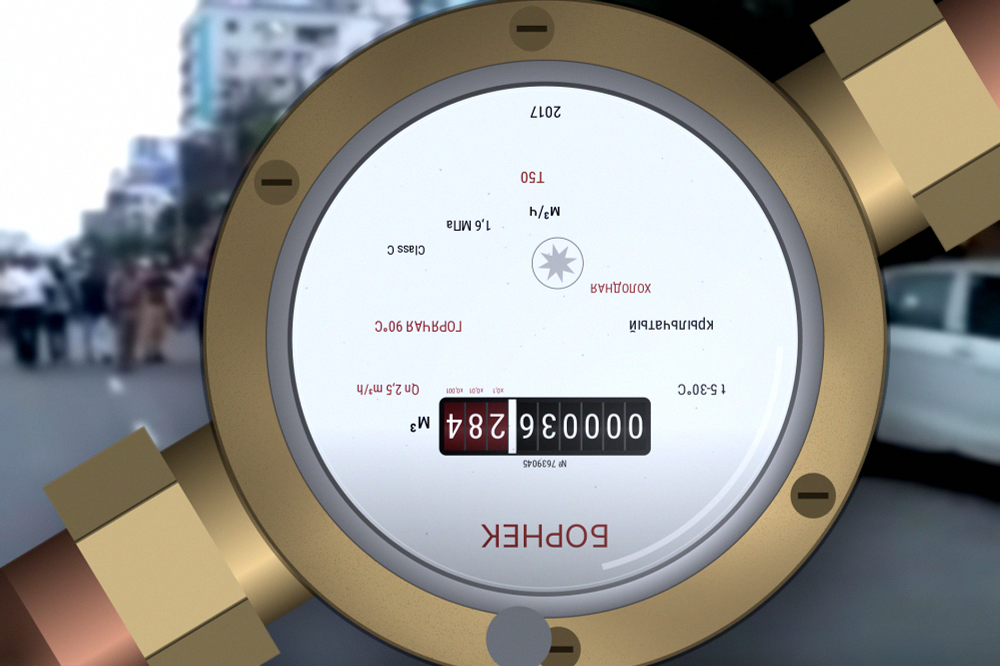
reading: 36.284 m³
